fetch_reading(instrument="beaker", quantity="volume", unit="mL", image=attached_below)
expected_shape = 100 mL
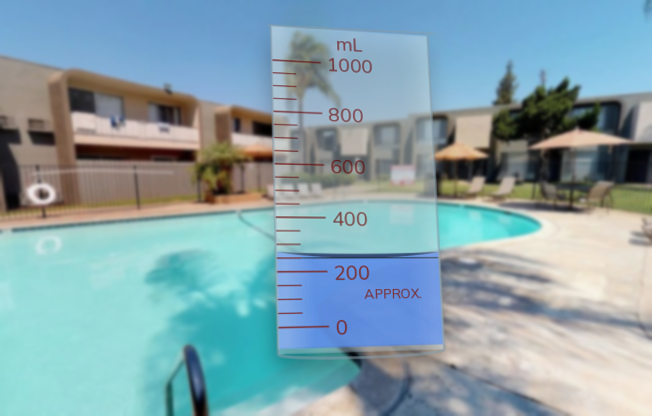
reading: 250 mL
